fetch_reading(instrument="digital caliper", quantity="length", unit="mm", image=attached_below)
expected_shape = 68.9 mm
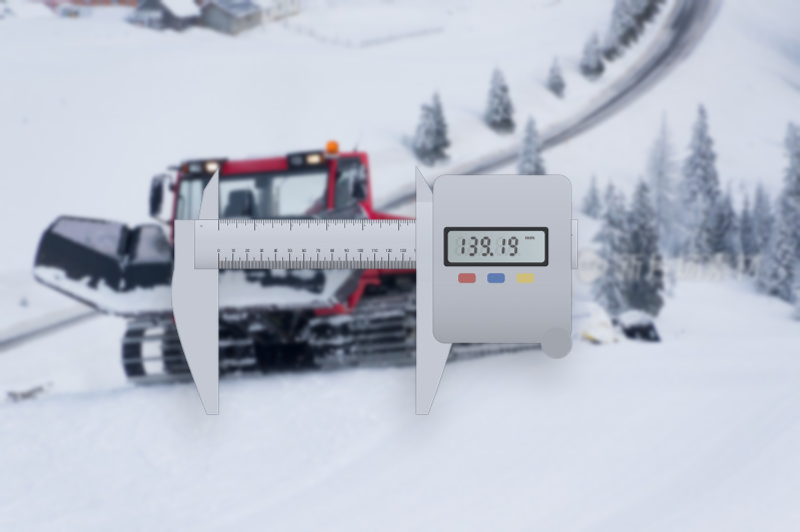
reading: 139.19 mm
